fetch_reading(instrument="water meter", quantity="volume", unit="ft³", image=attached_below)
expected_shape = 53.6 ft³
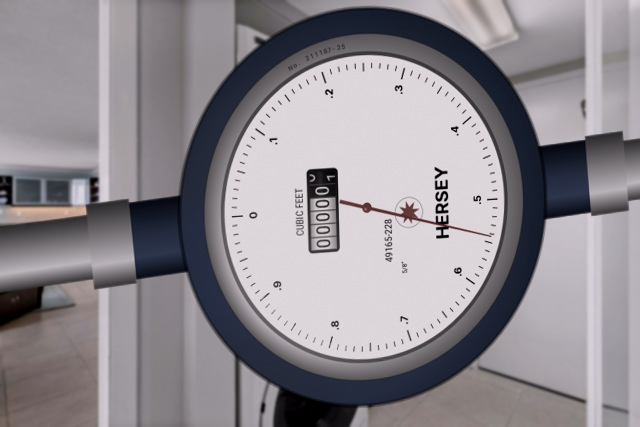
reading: 0.54 ft³
